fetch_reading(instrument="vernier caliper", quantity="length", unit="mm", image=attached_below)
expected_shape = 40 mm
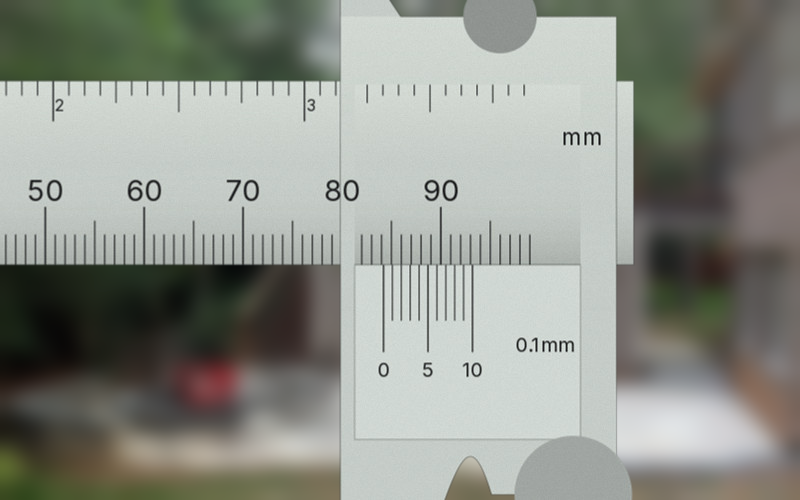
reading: 84.2 mm
